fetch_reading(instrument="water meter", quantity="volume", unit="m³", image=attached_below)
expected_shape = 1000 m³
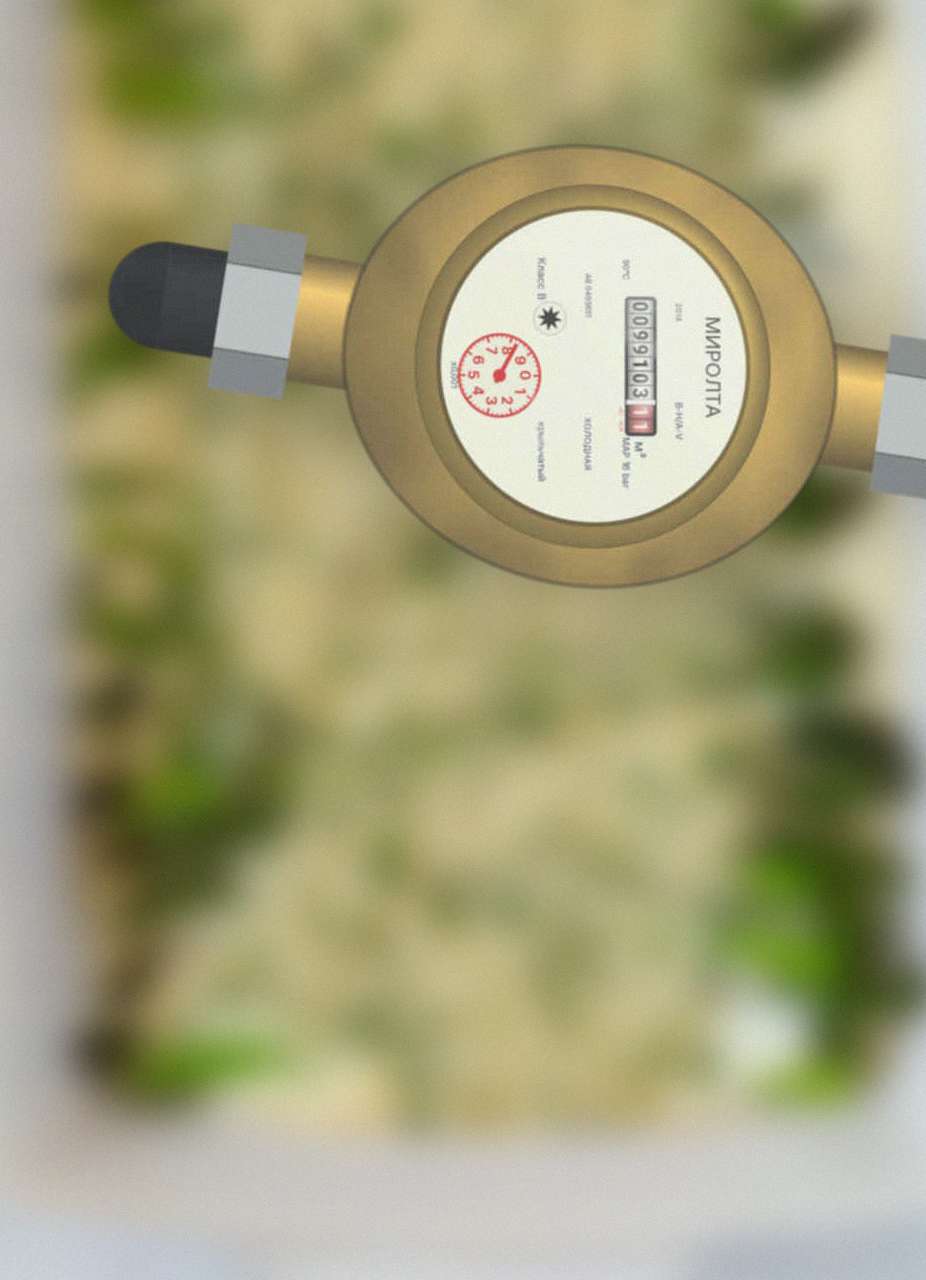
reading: 99103.118 m³
